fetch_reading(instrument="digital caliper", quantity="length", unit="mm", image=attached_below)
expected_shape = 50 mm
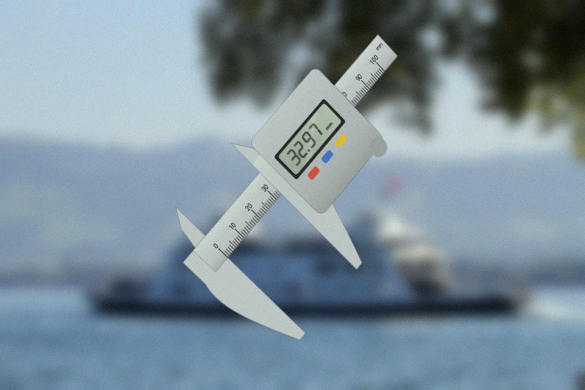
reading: 32.97 mm
